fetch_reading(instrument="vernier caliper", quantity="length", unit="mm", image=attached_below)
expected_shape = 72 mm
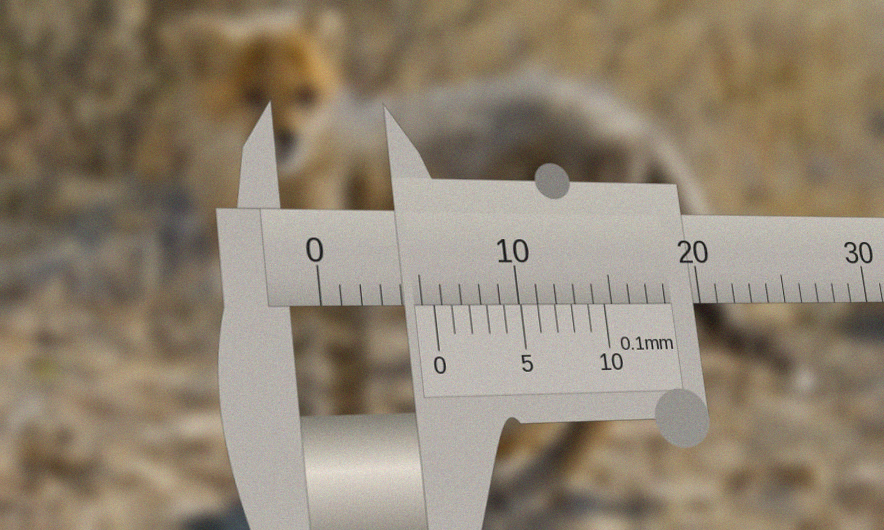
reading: 5.6 mm
